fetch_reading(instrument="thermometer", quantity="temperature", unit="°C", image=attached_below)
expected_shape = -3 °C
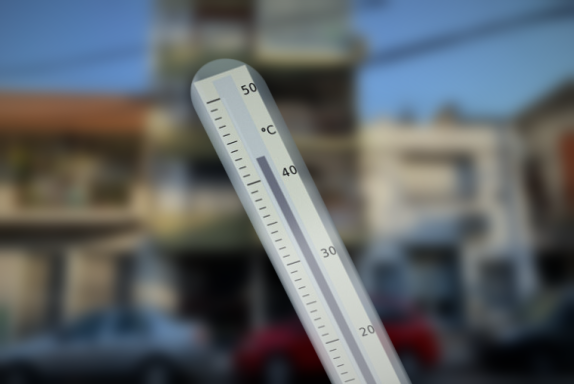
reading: 42.5 °C
